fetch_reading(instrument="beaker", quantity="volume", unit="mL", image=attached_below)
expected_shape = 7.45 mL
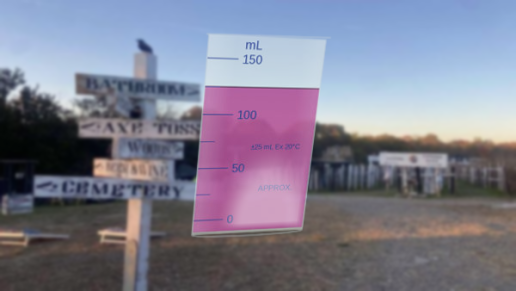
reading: 125 mL
